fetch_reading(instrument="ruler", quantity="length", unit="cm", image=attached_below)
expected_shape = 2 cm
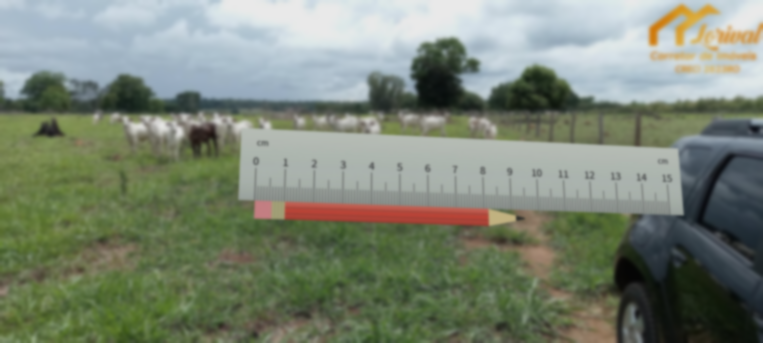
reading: 9.5 cm
